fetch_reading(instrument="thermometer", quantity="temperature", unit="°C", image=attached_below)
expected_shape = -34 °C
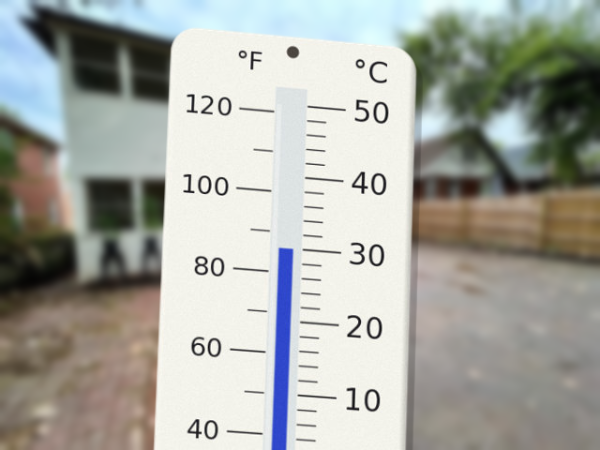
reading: 30 °C
